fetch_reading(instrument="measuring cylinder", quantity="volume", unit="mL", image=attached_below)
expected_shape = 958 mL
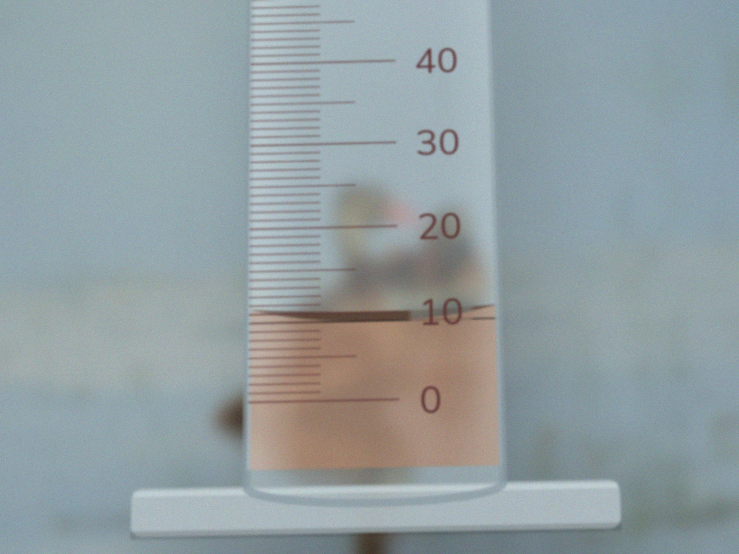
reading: 9 mL
